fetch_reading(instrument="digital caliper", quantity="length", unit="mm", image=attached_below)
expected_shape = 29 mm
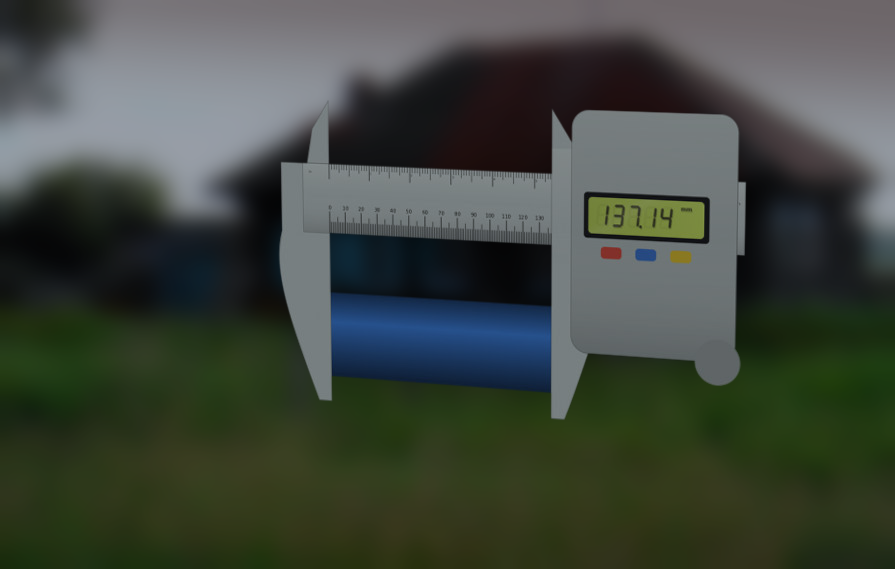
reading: 137.14 mm
